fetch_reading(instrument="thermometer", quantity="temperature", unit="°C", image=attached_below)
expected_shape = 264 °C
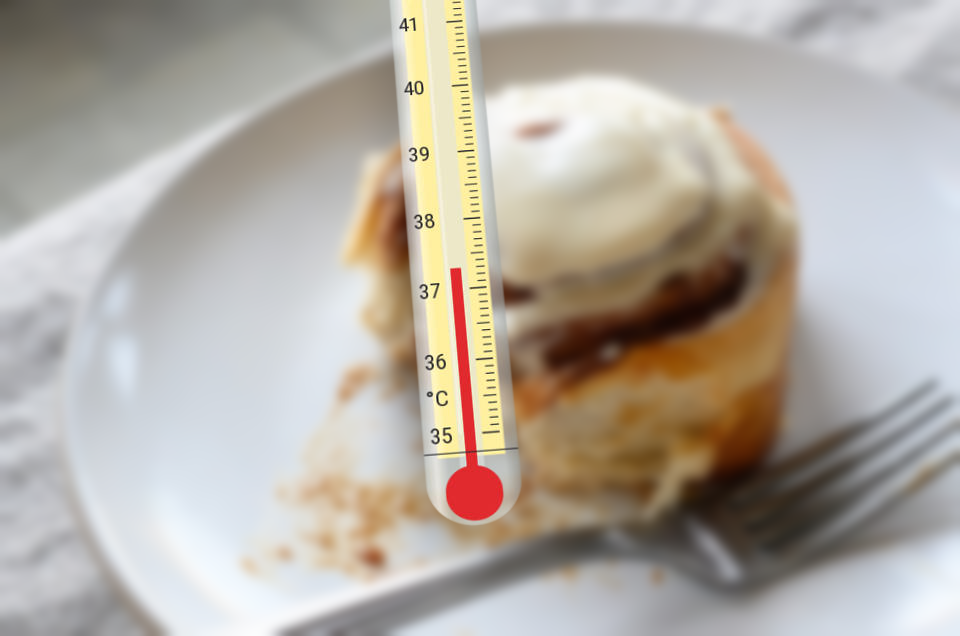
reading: 37.3 °C
